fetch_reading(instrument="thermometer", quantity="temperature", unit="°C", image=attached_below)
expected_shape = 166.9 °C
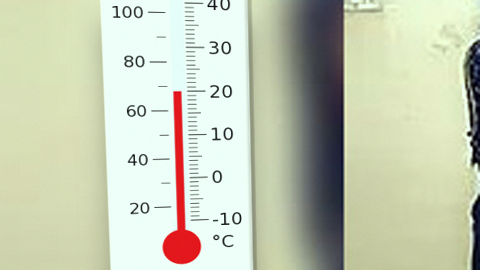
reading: 20 °C
